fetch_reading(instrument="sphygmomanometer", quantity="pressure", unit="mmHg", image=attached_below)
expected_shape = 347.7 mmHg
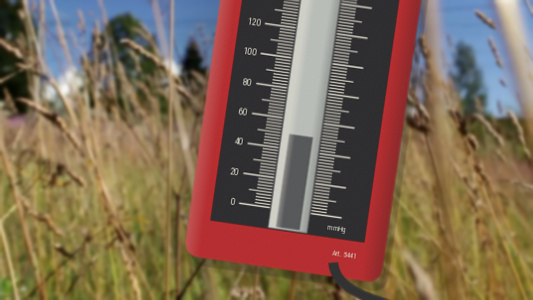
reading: 50 mmHg
